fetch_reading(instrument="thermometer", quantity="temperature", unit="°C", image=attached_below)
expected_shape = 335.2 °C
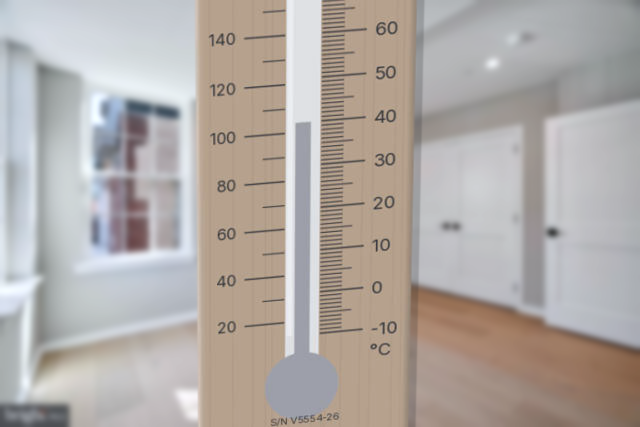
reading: 40 °C
